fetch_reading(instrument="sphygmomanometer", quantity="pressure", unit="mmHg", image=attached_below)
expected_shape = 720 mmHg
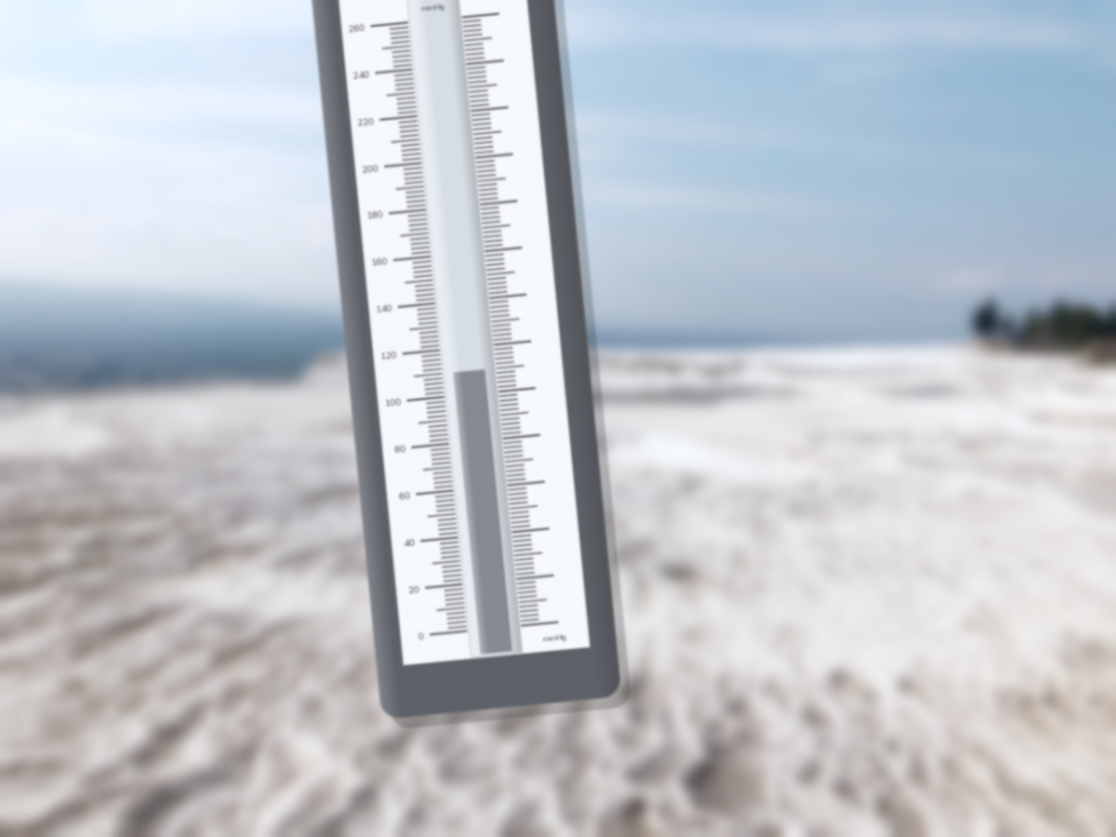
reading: 110 mmHg
